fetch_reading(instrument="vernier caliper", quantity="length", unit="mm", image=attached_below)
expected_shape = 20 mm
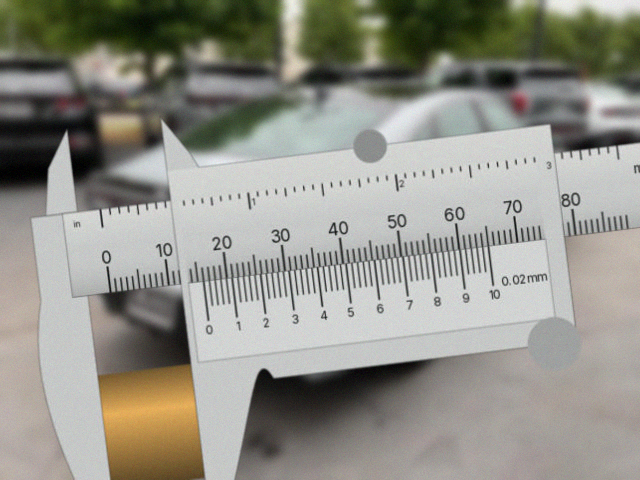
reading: 16.0 mm
